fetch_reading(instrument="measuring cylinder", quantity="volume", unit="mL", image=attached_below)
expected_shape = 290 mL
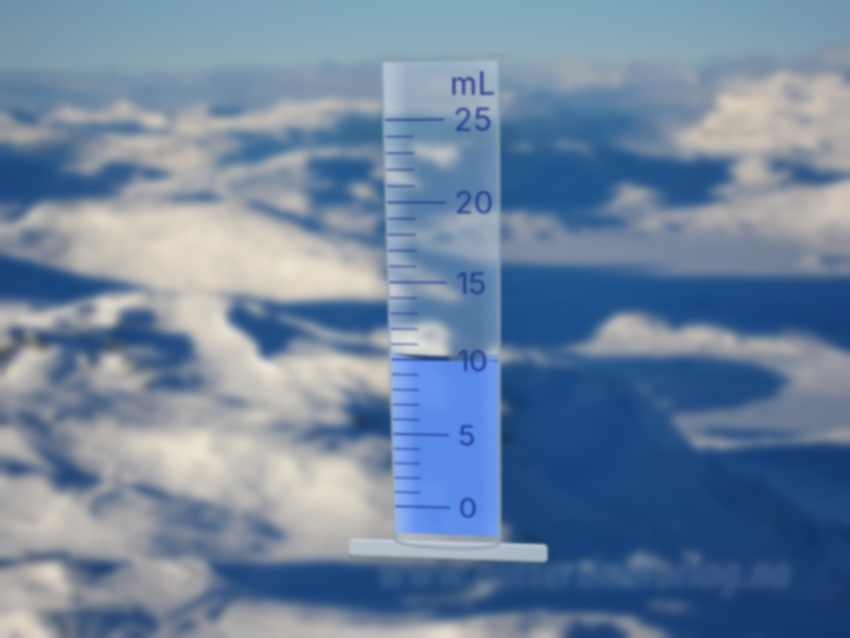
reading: 10 mL
